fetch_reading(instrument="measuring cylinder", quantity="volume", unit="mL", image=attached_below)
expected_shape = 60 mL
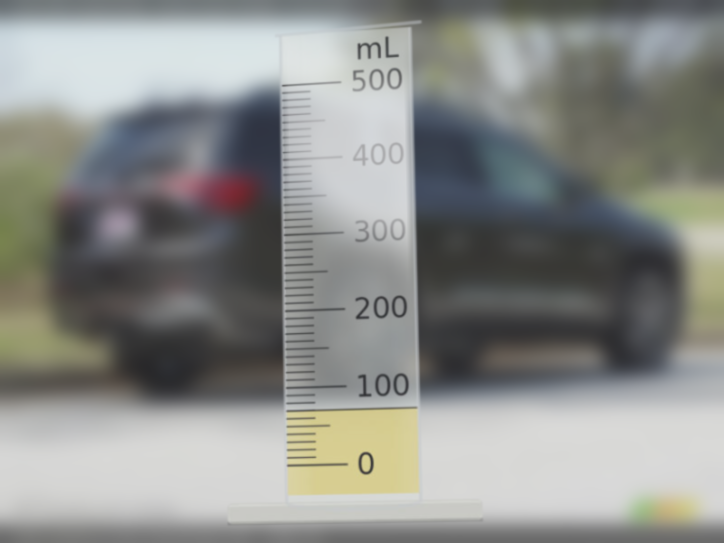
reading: 70 mL
